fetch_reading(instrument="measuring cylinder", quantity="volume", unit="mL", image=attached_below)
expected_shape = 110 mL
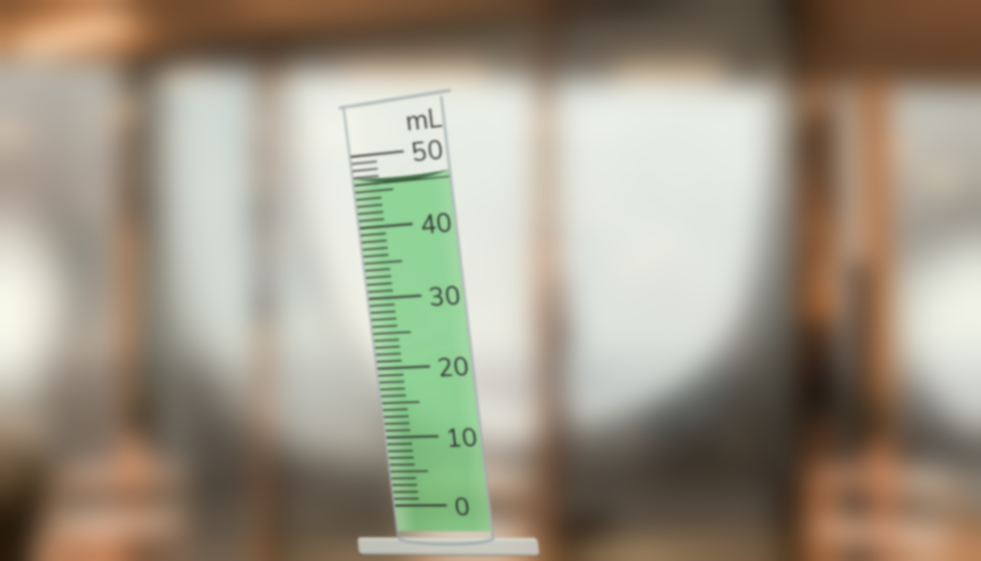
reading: 46 mL
